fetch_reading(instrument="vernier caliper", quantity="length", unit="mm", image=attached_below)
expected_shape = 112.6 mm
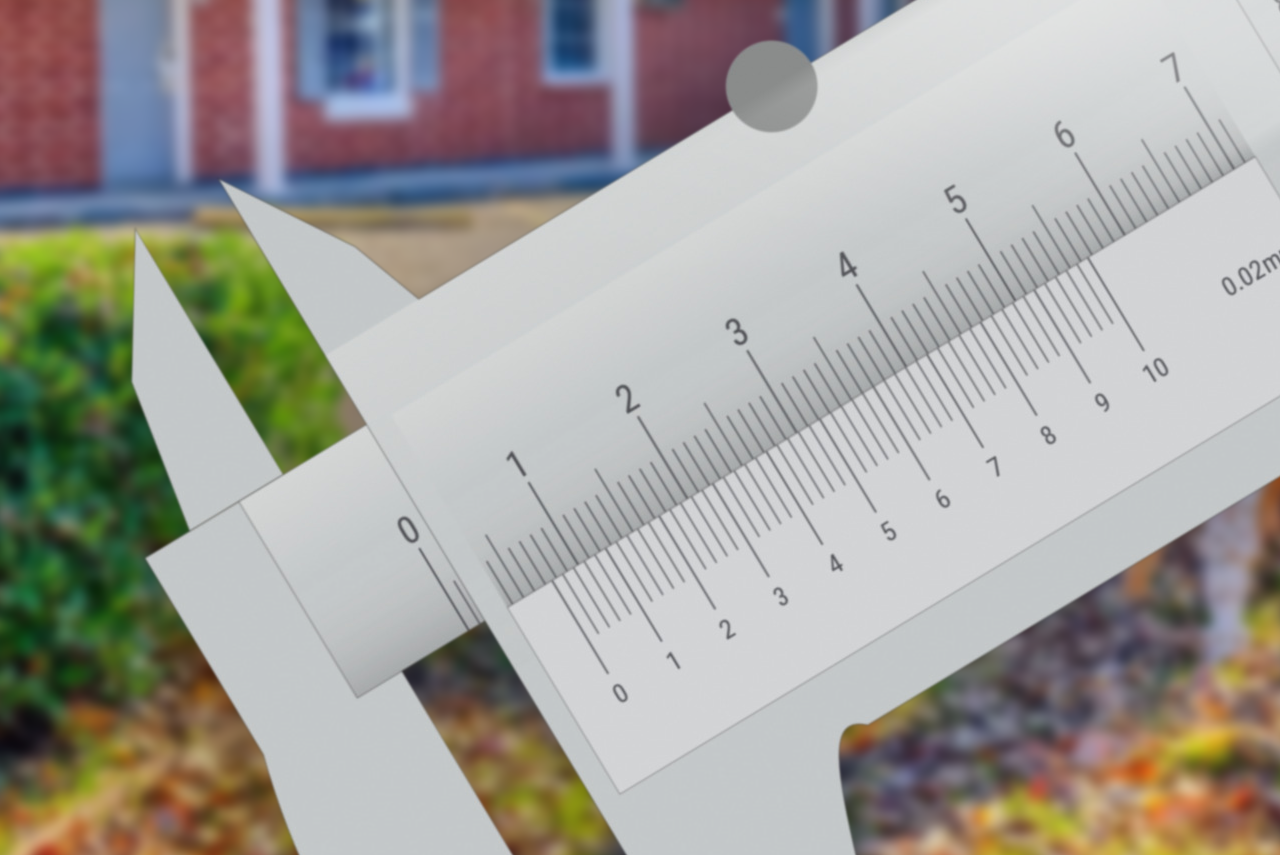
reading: 7.6 mm
